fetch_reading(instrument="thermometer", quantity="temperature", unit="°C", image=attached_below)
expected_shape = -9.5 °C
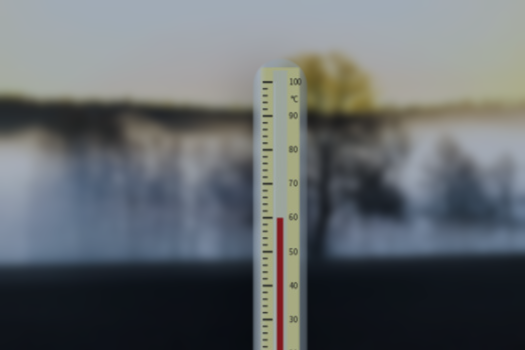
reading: 60 °C
